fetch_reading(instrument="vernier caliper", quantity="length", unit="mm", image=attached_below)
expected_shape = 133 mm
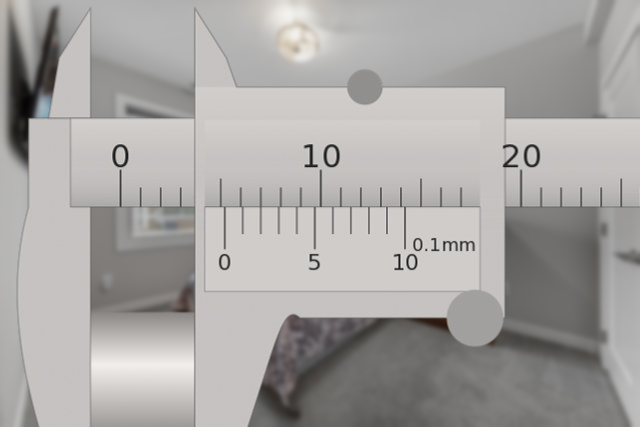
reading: 5.2 mm
